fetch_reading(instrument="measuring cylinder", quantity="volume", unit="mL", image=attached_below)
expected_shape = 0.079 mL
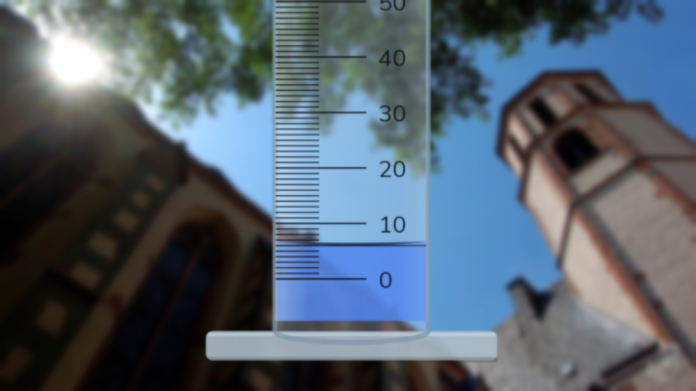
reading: 6 mL
